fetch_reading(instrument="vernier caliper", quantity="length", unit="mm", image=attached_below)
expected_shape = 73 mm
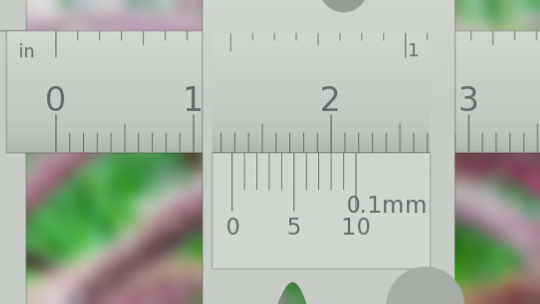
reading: 12.8 mm
